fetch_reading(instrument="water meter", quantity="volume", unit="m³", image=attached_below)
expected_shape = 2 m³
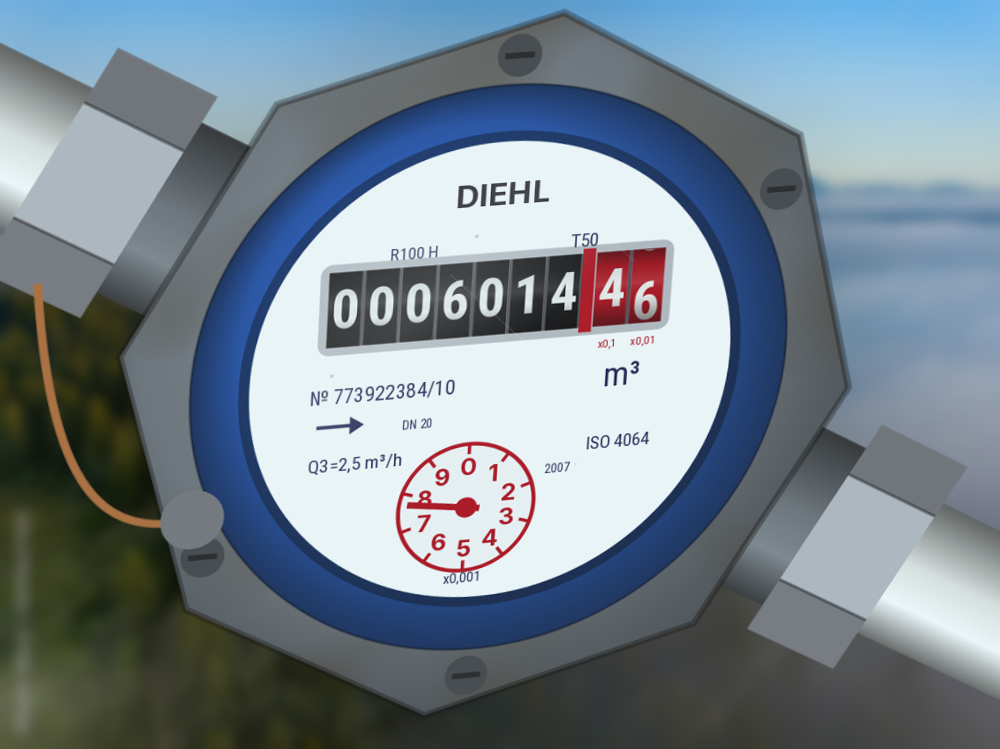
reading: 6014.457 m³
